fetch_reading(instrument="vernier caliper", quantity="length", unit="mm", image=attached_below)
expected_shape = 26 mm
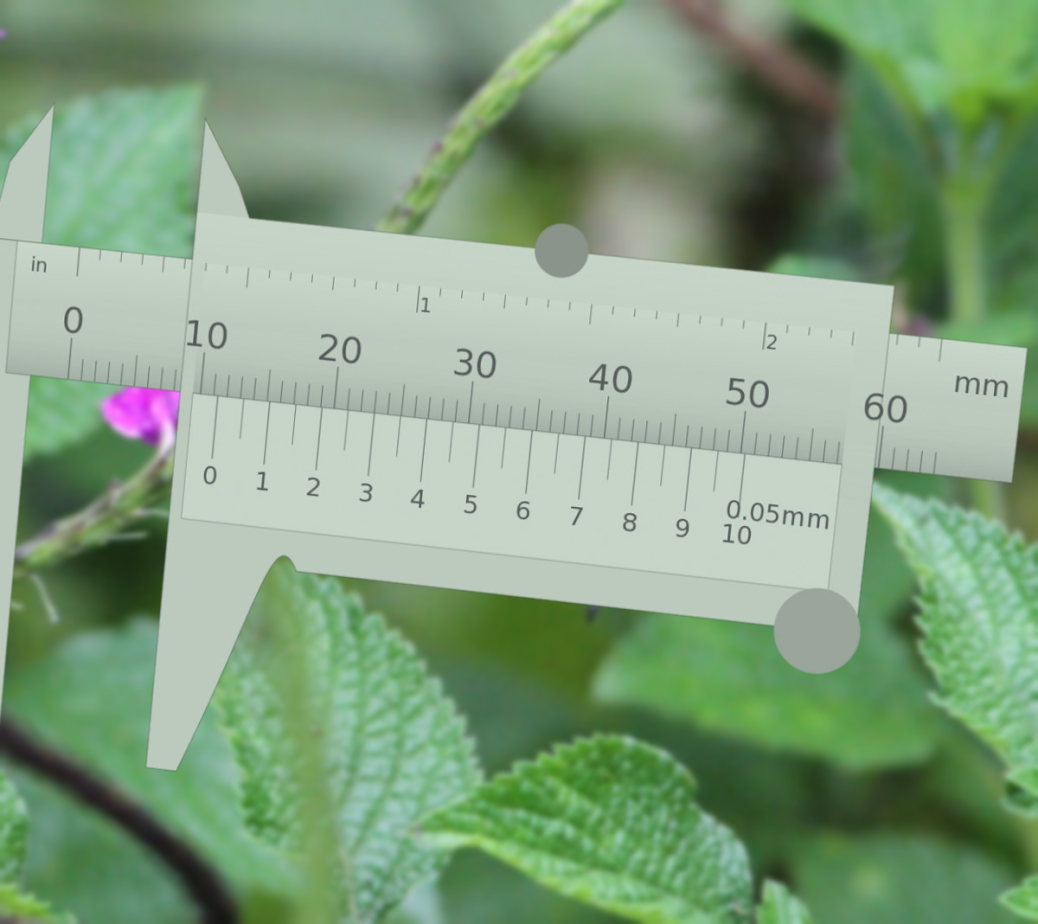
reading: 11.3 mm
